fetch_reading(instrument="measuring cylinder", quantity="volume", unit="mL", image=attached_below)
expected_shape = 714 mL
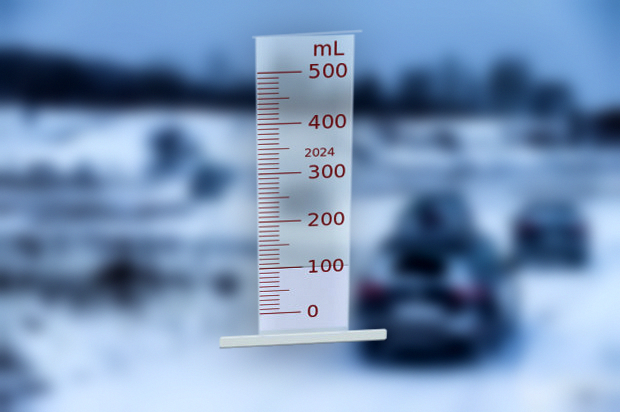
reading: 100 mL
